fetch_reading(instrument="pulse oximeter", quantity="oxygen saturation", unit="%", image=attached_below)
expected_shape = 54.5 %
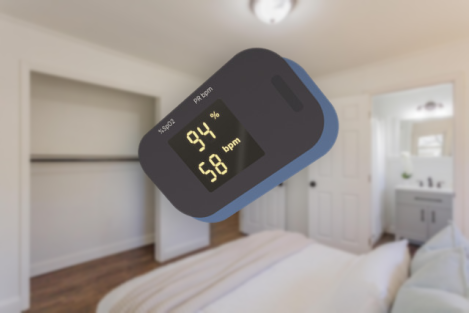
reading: 94 %
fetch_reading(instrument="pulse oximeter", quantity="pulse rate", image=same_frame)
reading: 58 bpm
